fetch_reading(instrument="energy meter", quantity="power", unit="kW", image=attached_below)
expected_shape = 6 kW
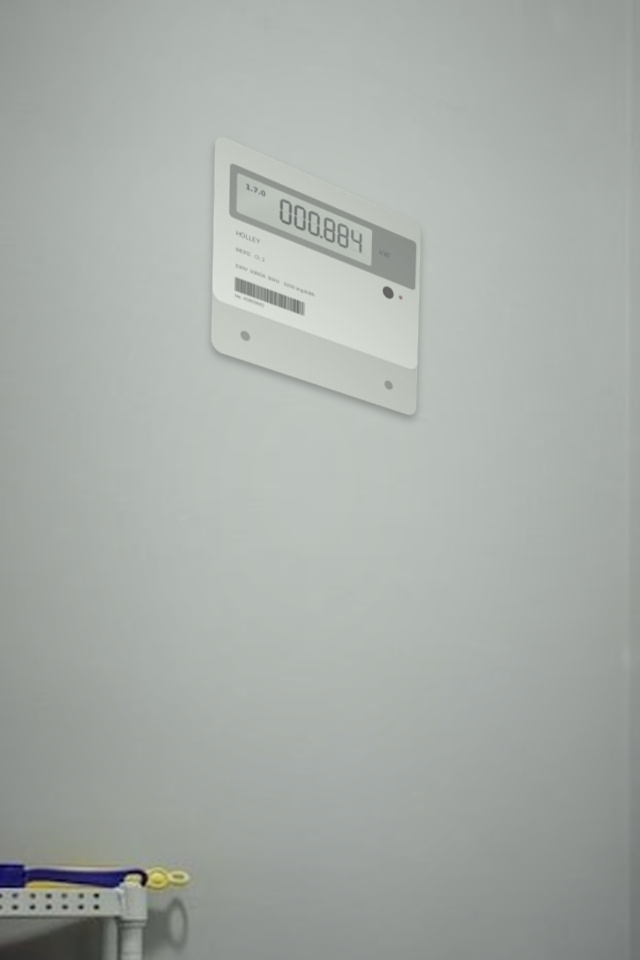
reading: 0.884 kW
